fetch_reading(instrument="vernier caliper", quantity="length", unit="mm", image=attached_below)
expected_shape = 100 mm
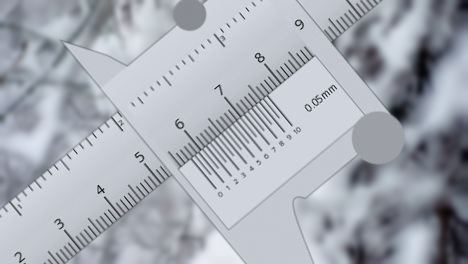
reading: 57.5 mm
